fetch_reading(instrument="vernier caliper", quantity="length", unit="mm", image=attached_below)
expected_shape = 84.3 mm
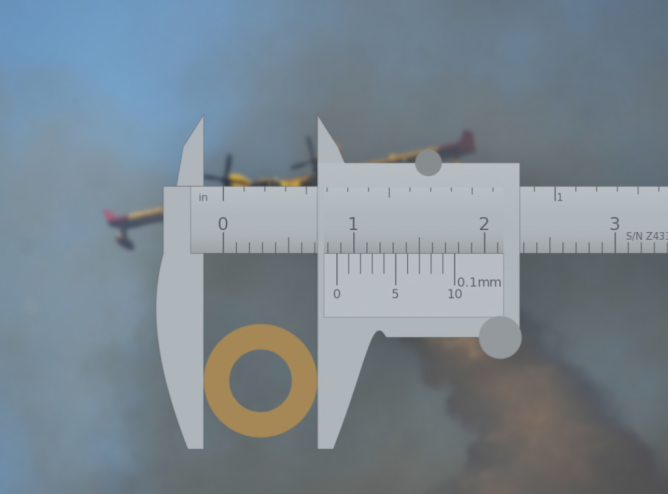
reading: 8.7 mm
